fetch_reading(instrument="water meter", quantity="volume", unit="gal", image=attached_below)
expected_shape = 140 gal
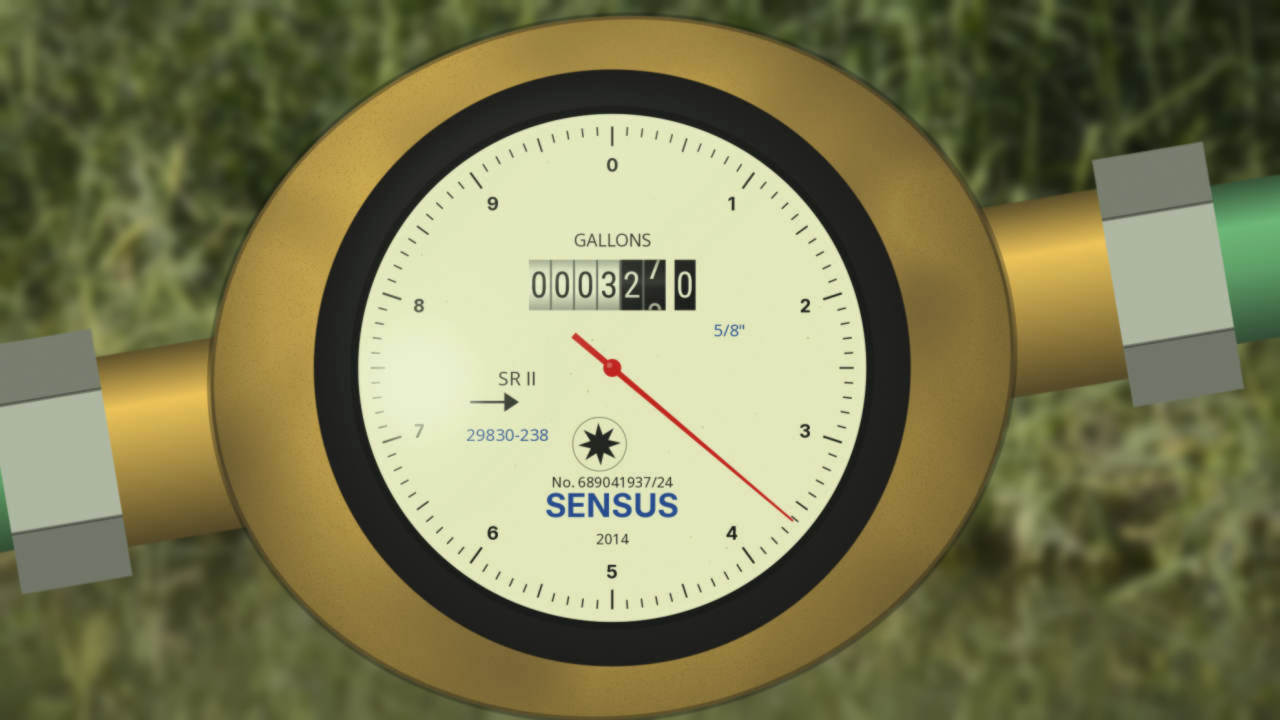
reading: 3273.6 gal
